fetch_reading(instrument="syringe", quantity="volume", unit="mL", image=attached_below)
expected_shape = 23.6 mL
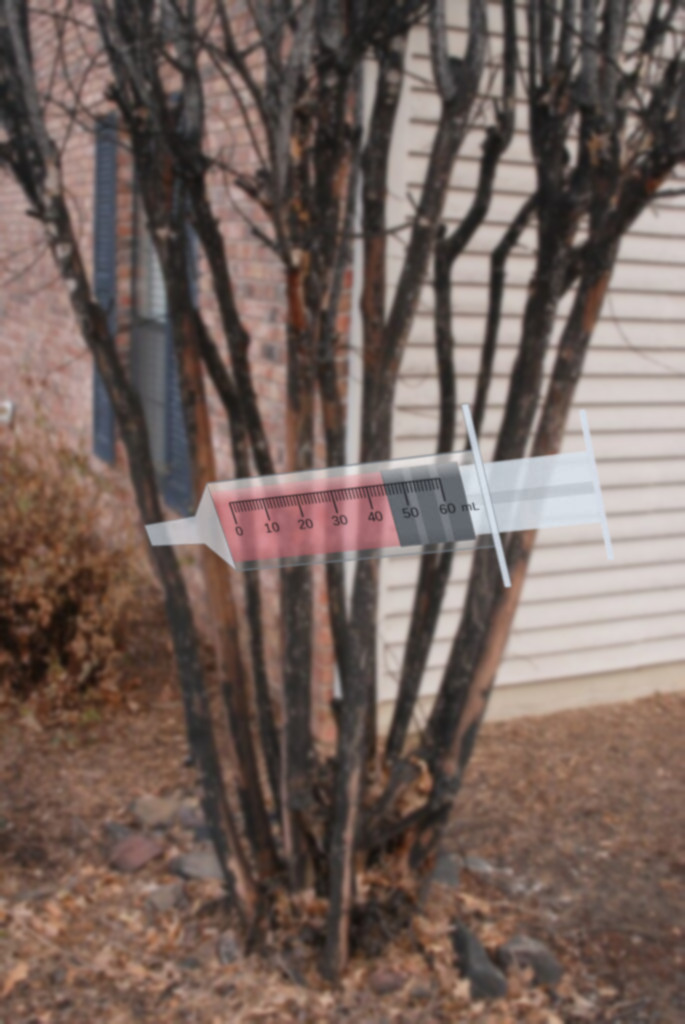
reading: 45 mL
